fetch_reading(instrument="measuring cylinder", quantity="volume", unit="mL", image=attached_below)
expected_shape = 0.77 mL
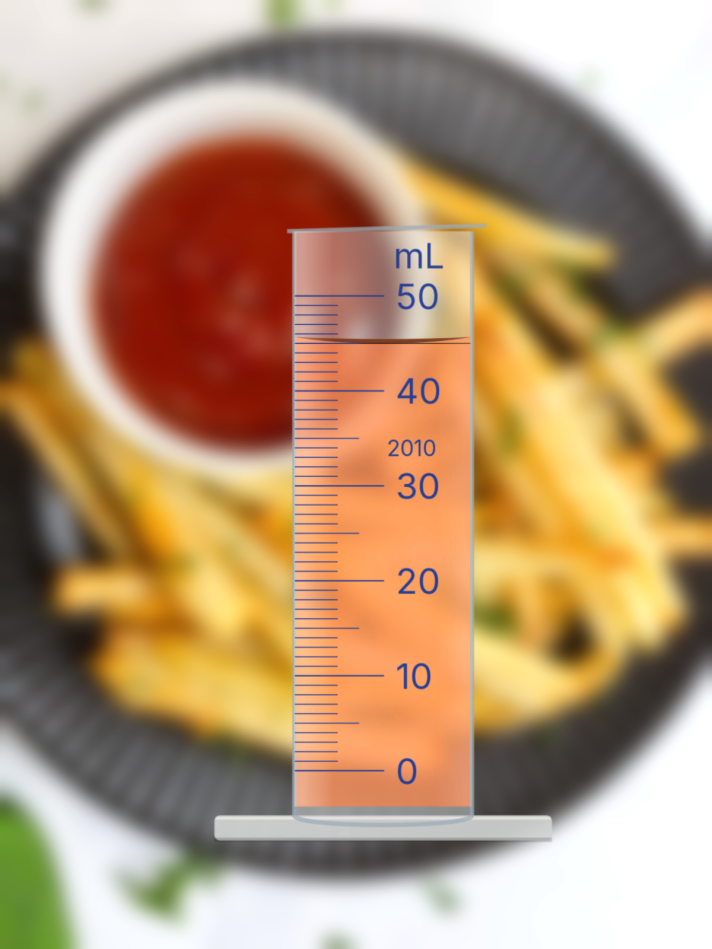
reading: 45 mL
